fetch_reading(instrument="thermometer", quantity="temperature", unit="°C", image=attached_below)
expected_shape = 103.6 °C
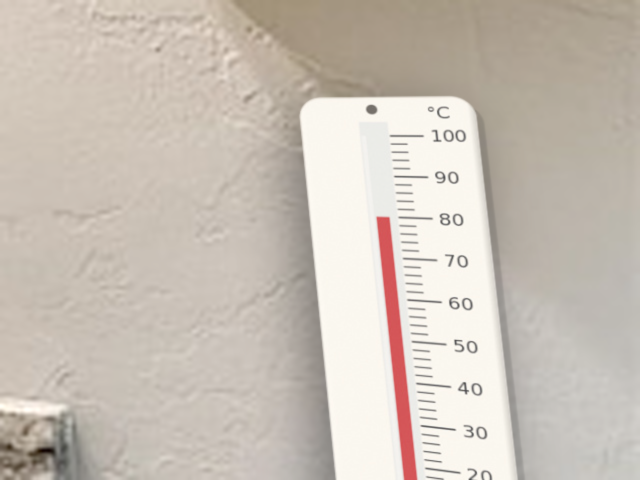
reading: 80 °C
